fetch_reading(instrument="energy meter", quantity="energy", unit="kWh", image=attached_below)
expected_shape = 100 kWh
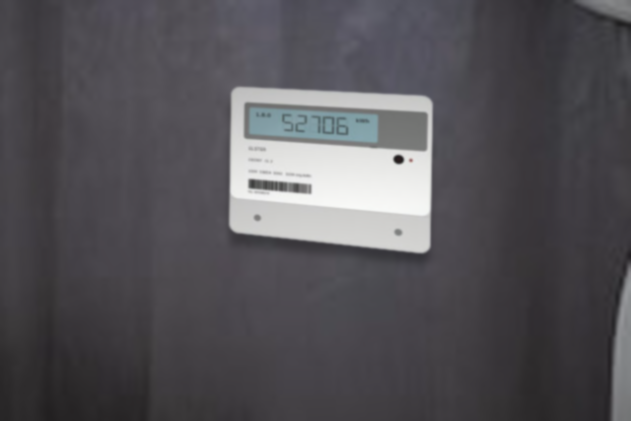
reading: 52706 kWh
